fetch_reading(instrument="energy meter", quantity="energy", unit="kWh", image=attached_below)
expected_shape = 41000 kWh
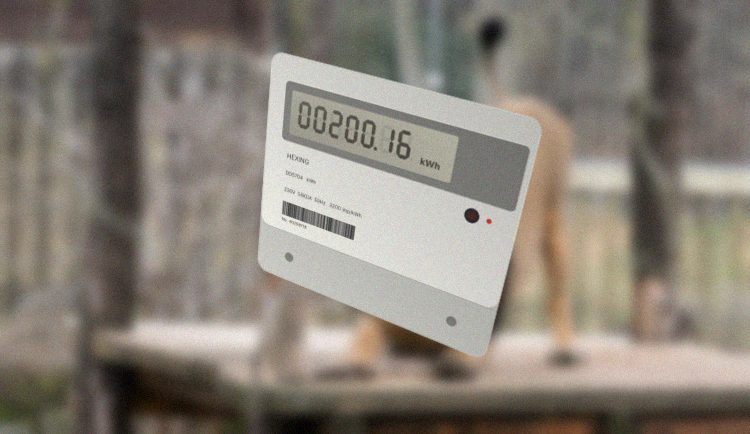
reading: 200.16 kWh
